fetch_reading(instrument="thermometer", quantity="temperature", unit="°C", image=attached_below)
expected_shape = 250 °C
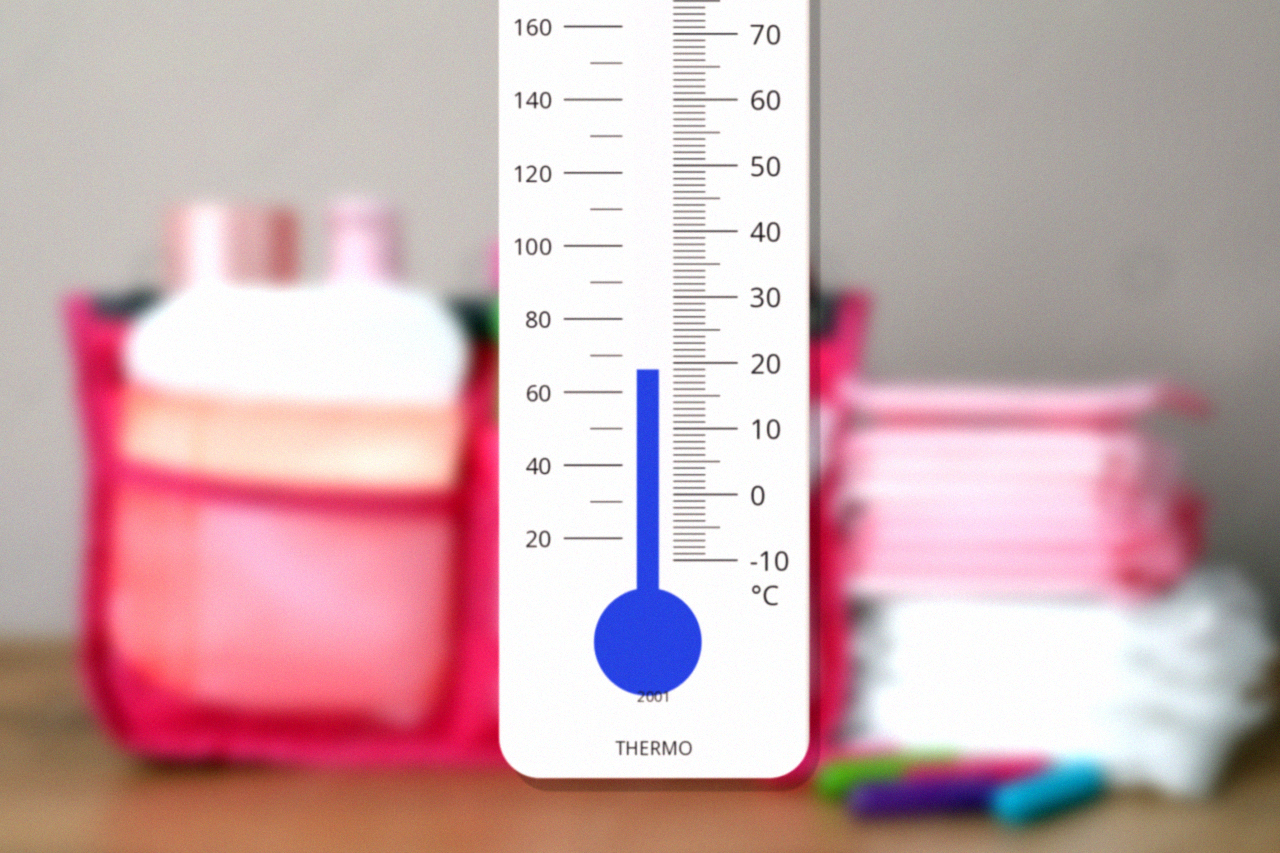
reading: 19 °C
